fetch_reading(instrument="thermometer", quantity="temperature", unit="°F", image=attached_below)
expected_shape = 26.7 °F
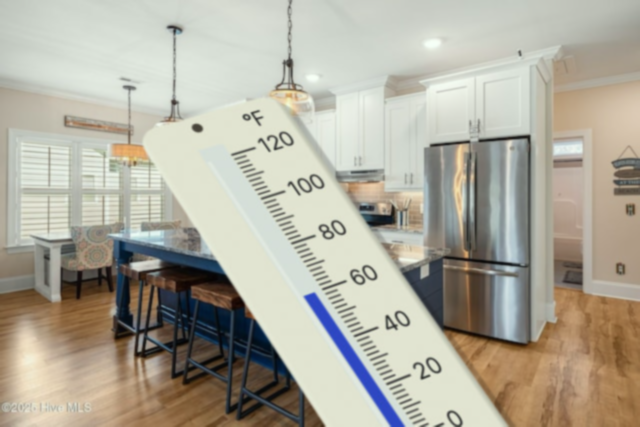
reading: 60 °F
